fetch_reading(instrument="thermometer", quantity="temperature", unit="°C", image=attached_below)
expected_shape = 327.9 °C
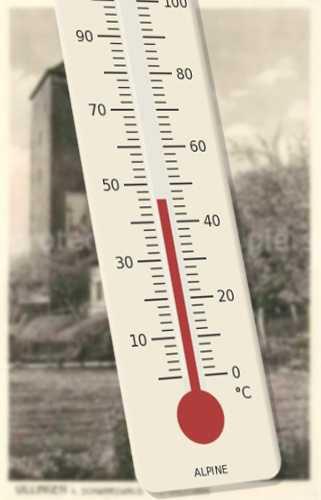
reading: 46 °C
